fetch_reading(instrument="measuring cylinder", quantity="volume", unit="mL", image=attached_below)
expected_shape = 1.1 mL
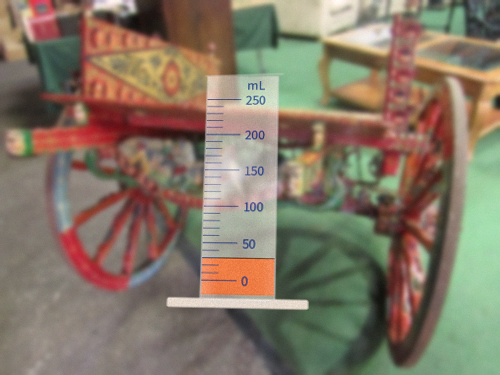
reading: 30 mL
